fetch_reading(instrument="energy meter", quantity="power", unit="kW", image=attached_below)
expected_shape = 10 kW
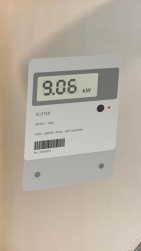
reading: 9.06 kW
